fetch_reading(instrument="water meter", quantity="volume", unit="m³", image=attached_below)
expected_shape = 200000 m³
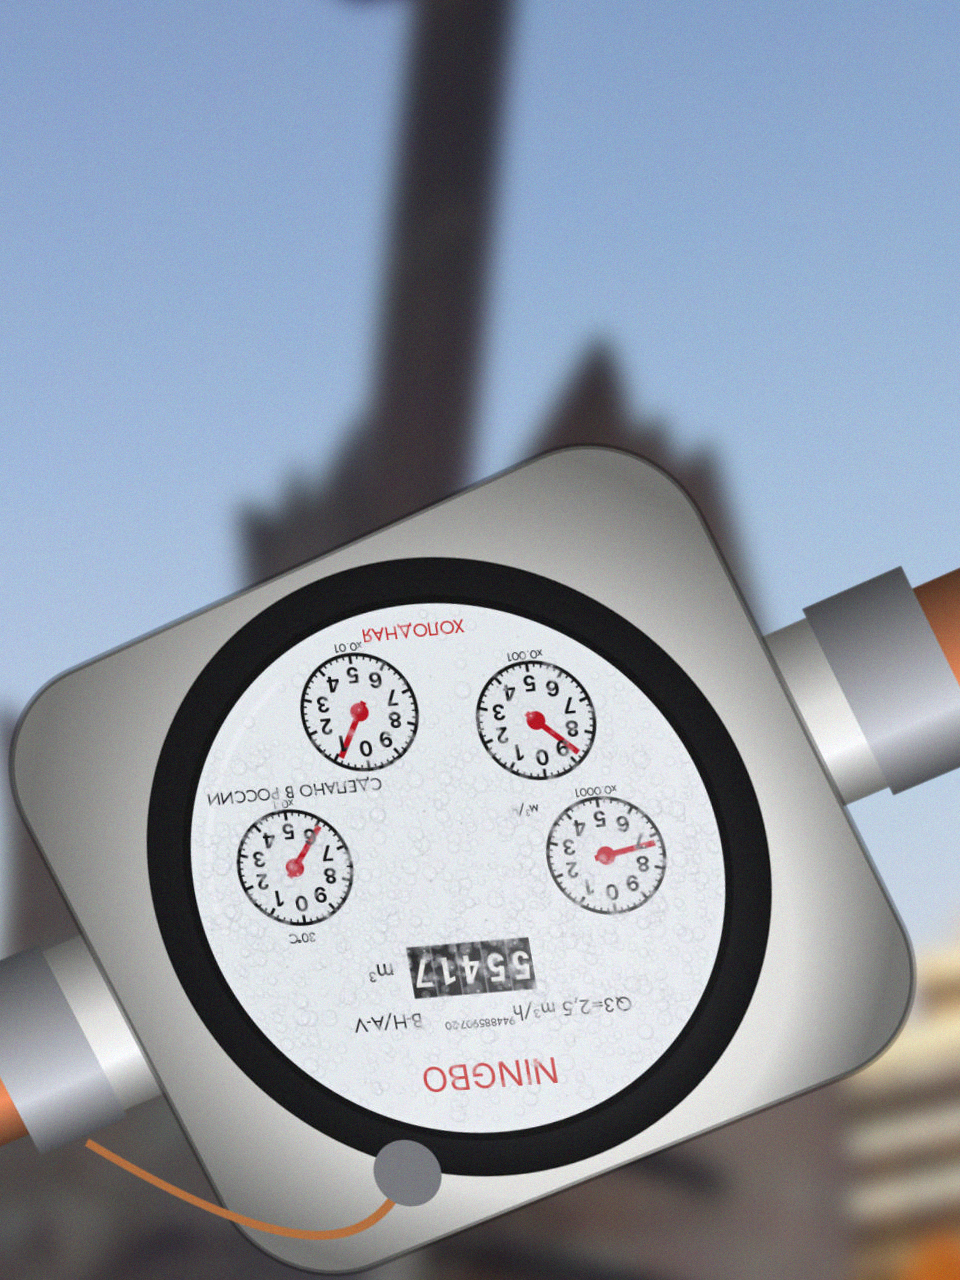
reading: 55417.6087 m³
